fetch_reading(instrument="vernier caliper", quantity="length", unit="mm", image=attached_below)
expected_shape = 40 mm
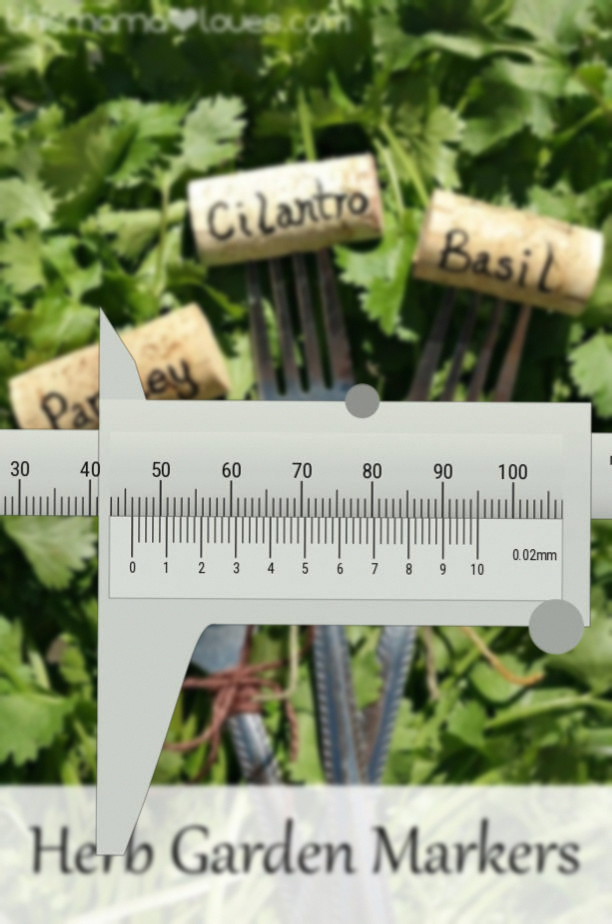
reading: 46.0 mm
